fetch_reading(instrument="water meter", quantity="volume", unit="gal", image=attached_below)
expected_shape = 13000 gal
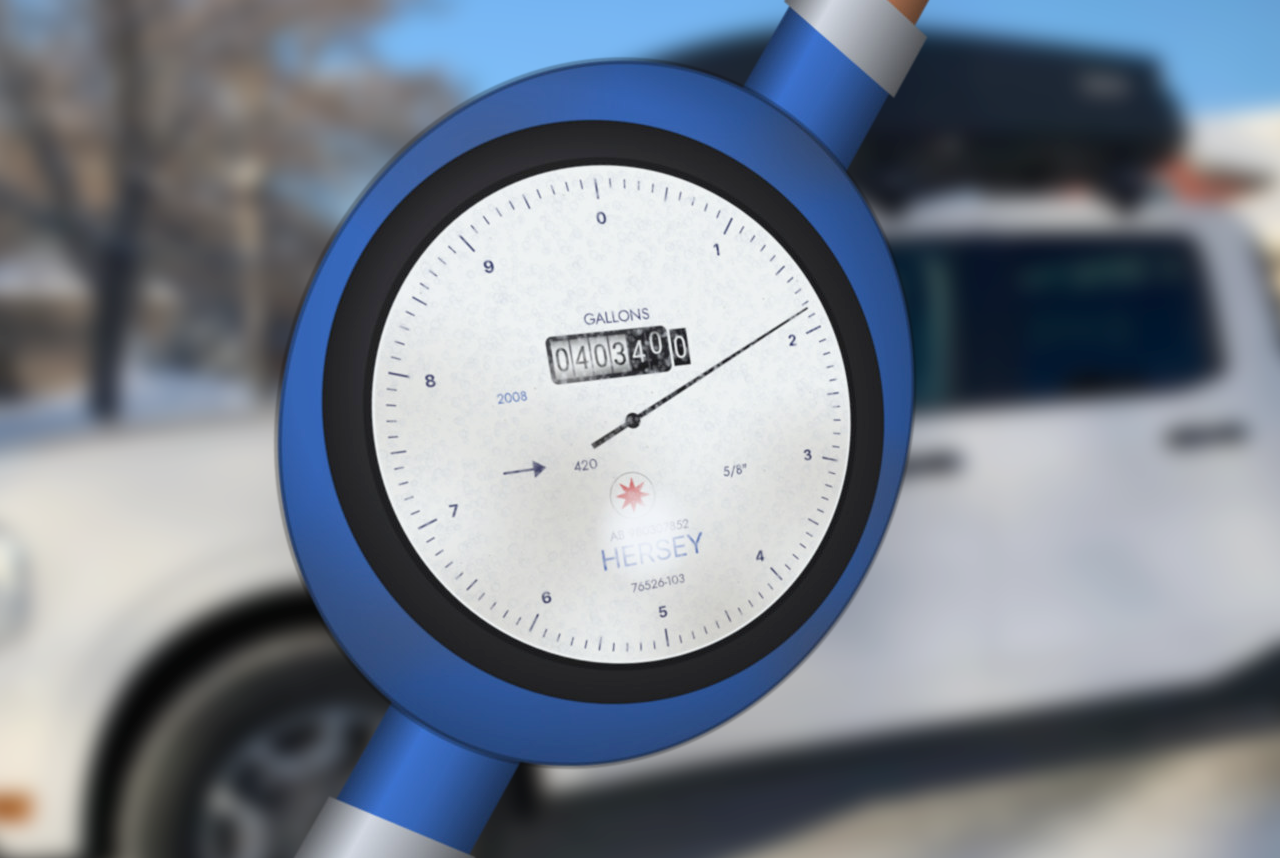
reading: 403401.8 gal
